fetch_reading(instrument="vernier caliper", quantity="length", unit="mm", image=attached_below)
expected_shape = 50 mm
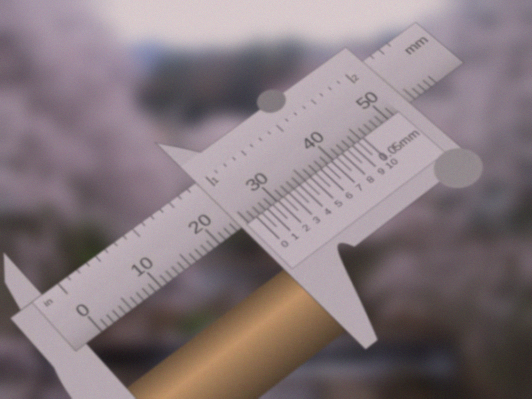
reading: 26.4 mm
